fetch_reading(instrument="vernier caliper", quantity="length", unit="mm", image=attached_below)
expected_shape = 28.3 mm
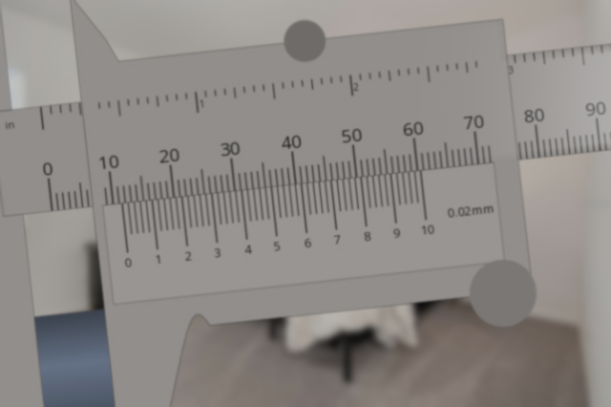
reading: 11.5 mm
